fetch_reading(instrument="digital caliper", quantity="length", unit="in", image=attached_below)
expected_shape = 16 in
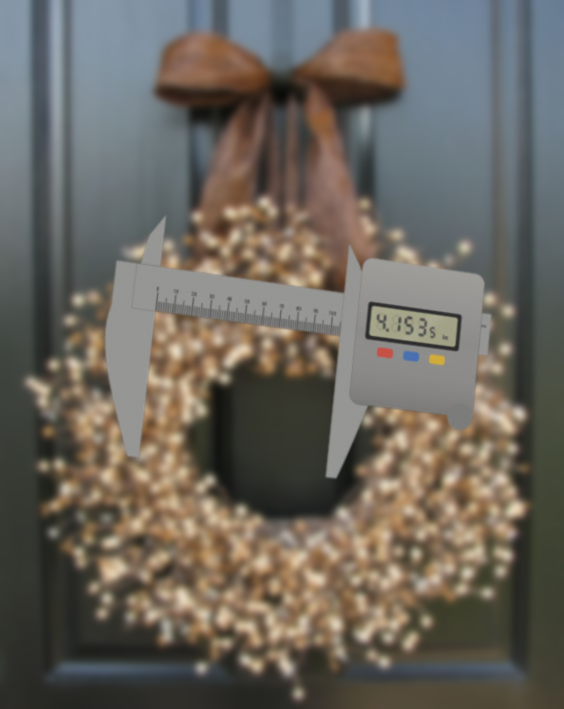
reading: 4.1535 in
